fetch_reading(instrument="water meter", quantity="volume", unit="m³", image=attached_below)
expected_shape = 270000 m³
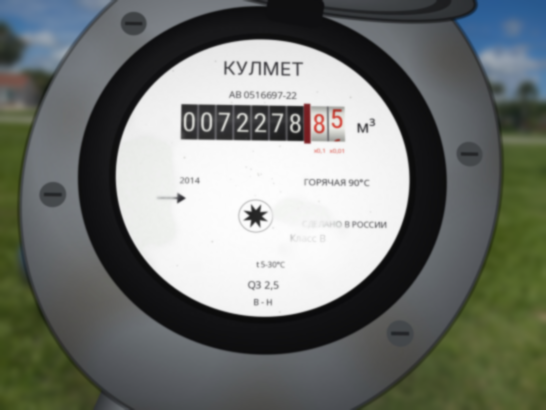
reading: 72278.85 m³
